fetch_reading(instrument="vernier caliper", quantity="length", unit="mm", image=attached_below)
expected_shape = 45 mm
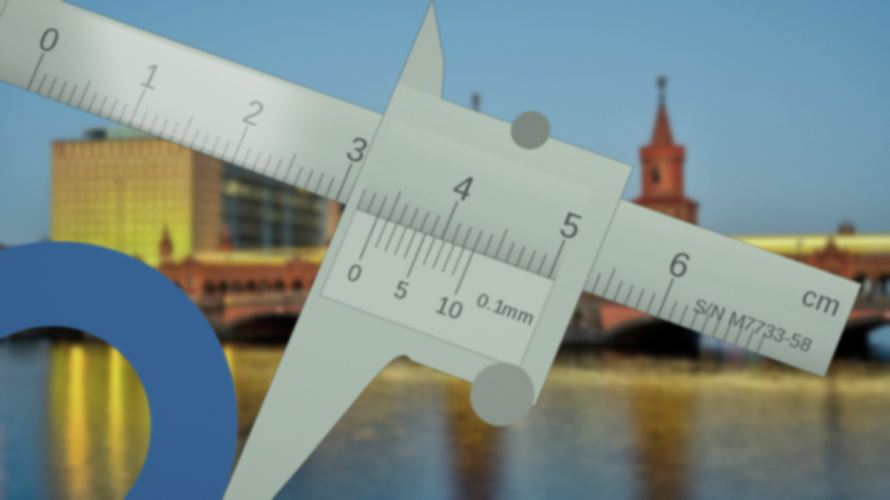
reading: 34.0 mm
